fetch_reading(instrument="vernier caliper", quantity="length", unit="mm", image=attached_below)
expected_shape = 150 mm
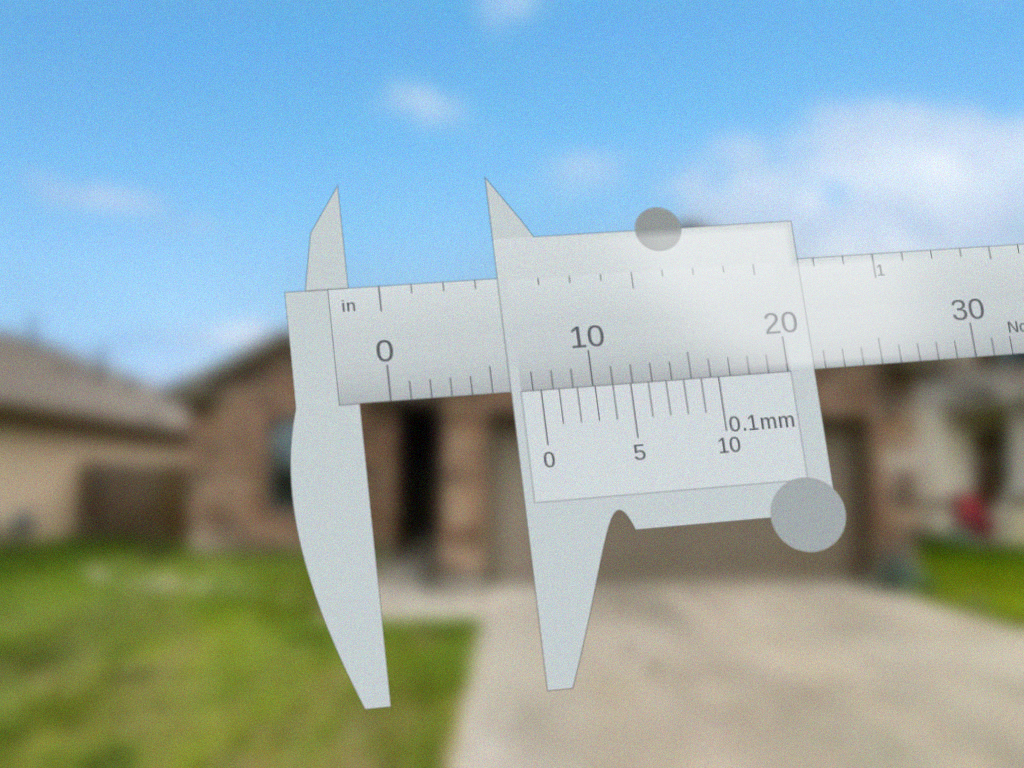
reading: 7.4 mm
